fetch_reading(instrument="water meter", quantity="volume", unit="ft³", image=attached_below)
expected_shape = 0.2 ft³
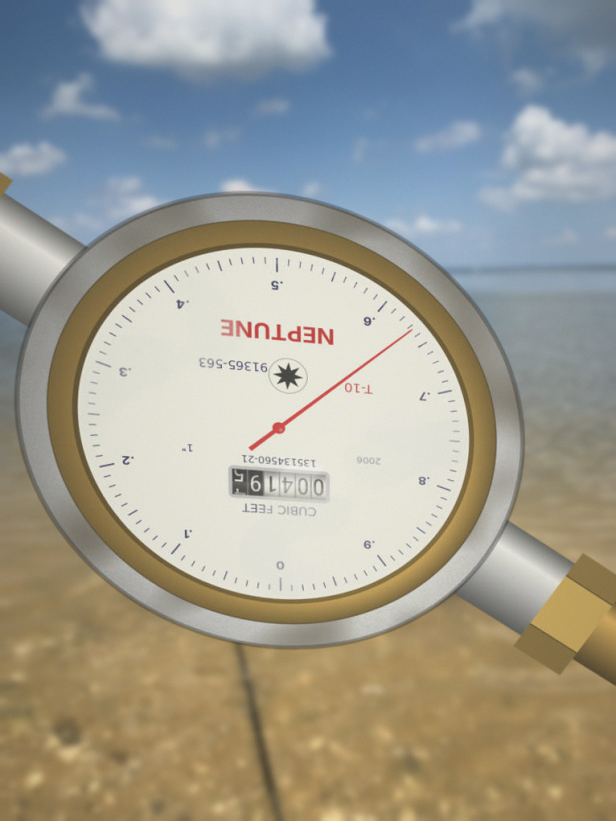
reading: 4194.63 ft³
